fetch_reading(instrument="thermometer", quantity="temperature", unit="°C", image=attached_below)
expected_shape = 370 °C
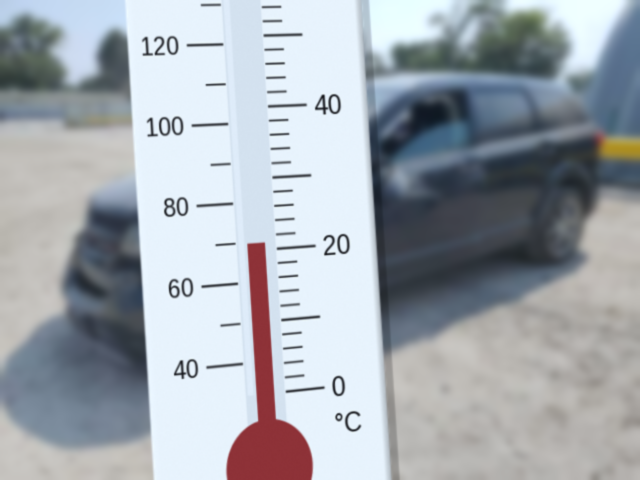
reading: 21 °C
